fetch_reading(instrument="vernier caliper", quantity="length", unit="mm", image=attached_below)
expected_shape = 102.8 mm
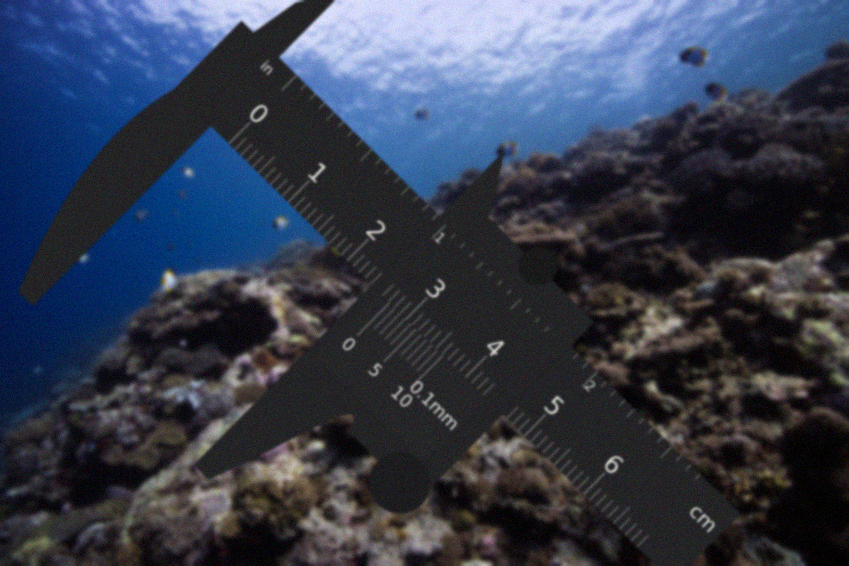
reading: 27.2 mm
